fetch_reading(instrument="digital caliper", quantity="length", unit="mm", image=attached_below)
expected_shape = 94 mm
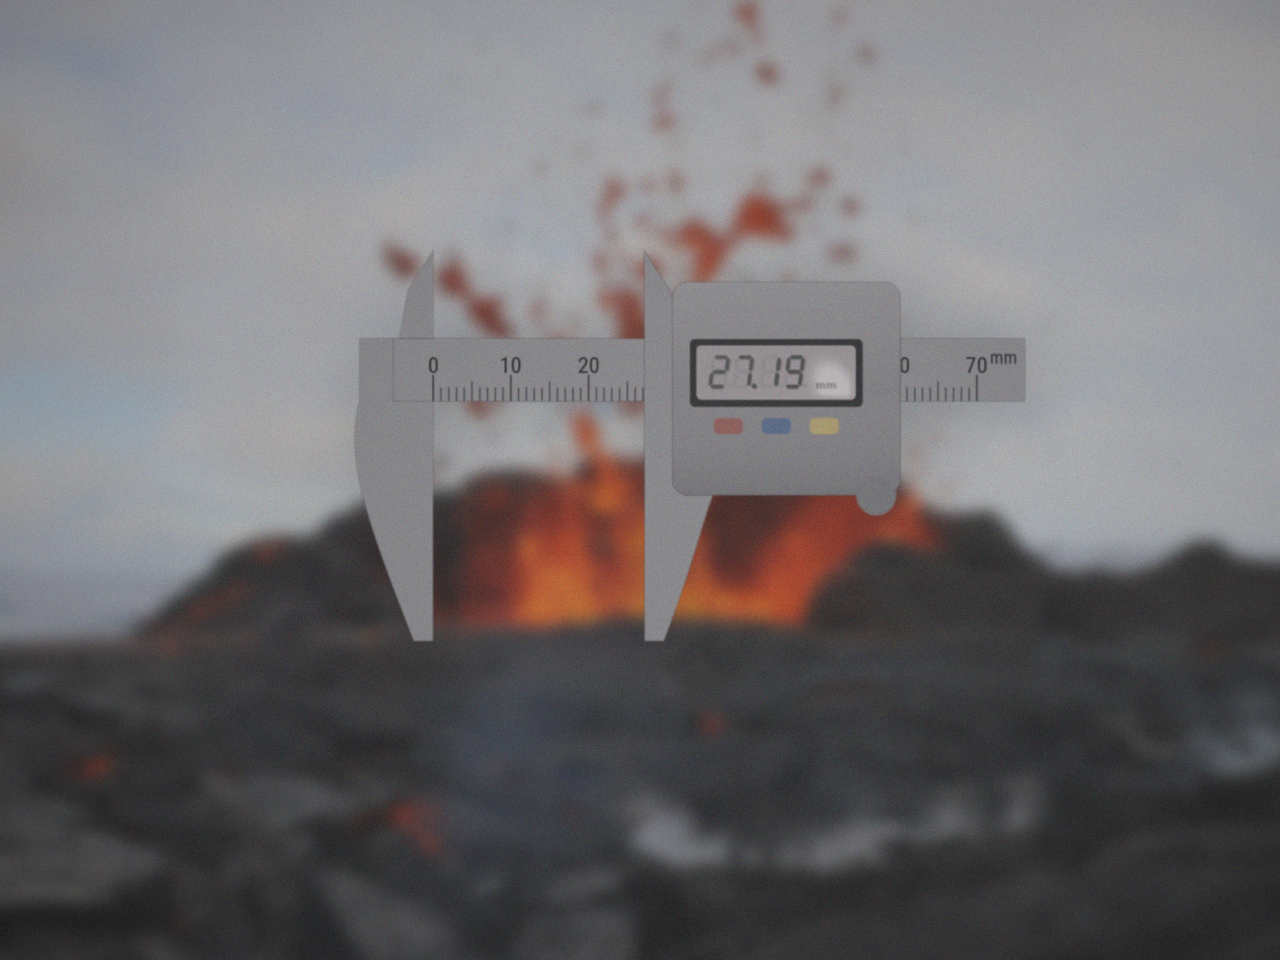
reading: 27.19 mm
